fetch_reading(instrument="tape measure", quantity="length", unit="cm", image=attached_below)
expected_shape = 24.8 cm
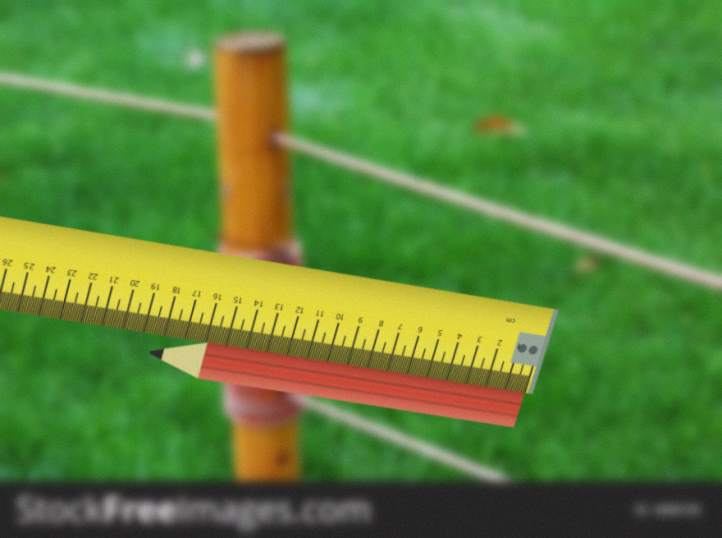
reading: 18.5 cm
